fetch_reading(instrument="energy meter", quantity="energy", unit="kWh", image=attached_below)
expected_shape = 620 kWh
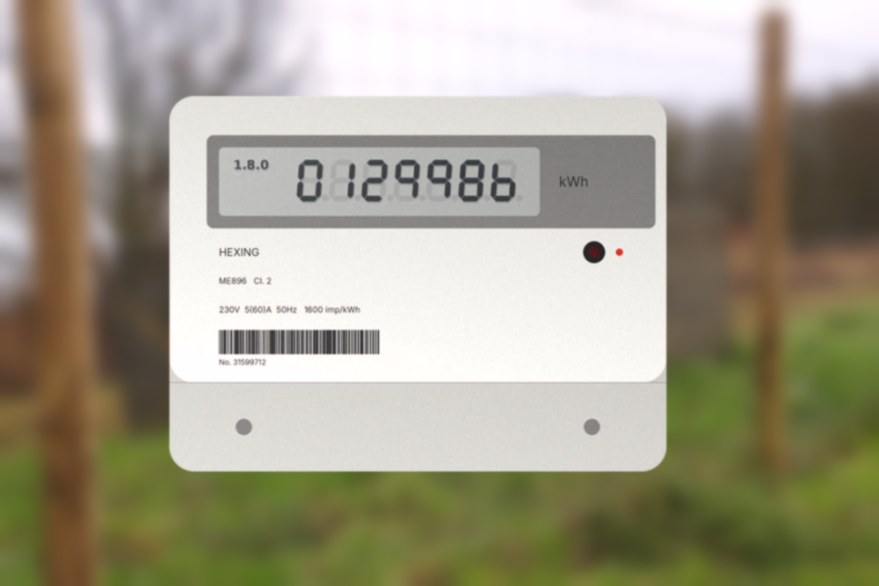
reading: 129986 kWh
